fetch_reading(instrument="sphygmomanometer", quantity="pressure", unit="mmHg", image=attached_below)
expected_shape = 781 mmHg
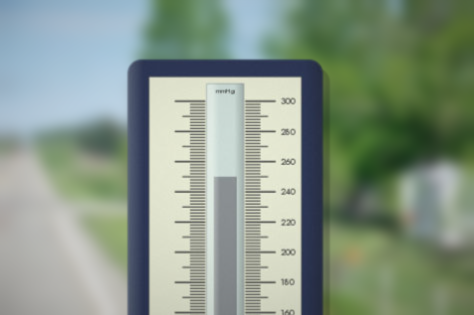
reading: 250 mmHg
